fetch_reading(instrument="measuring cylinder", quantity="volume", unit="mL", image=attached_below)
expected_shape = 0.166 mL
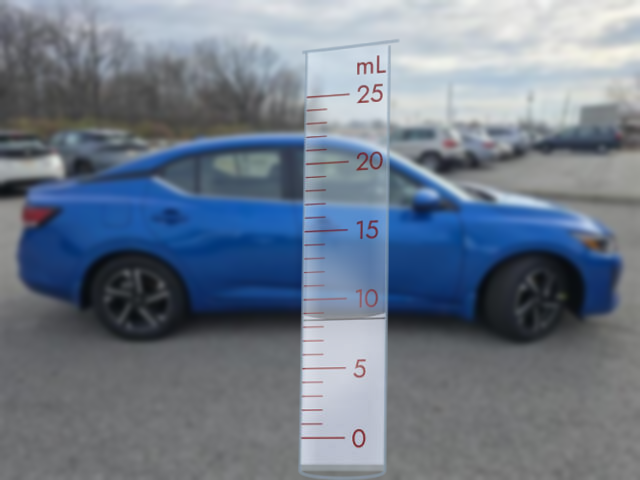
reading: 8.5 mL
